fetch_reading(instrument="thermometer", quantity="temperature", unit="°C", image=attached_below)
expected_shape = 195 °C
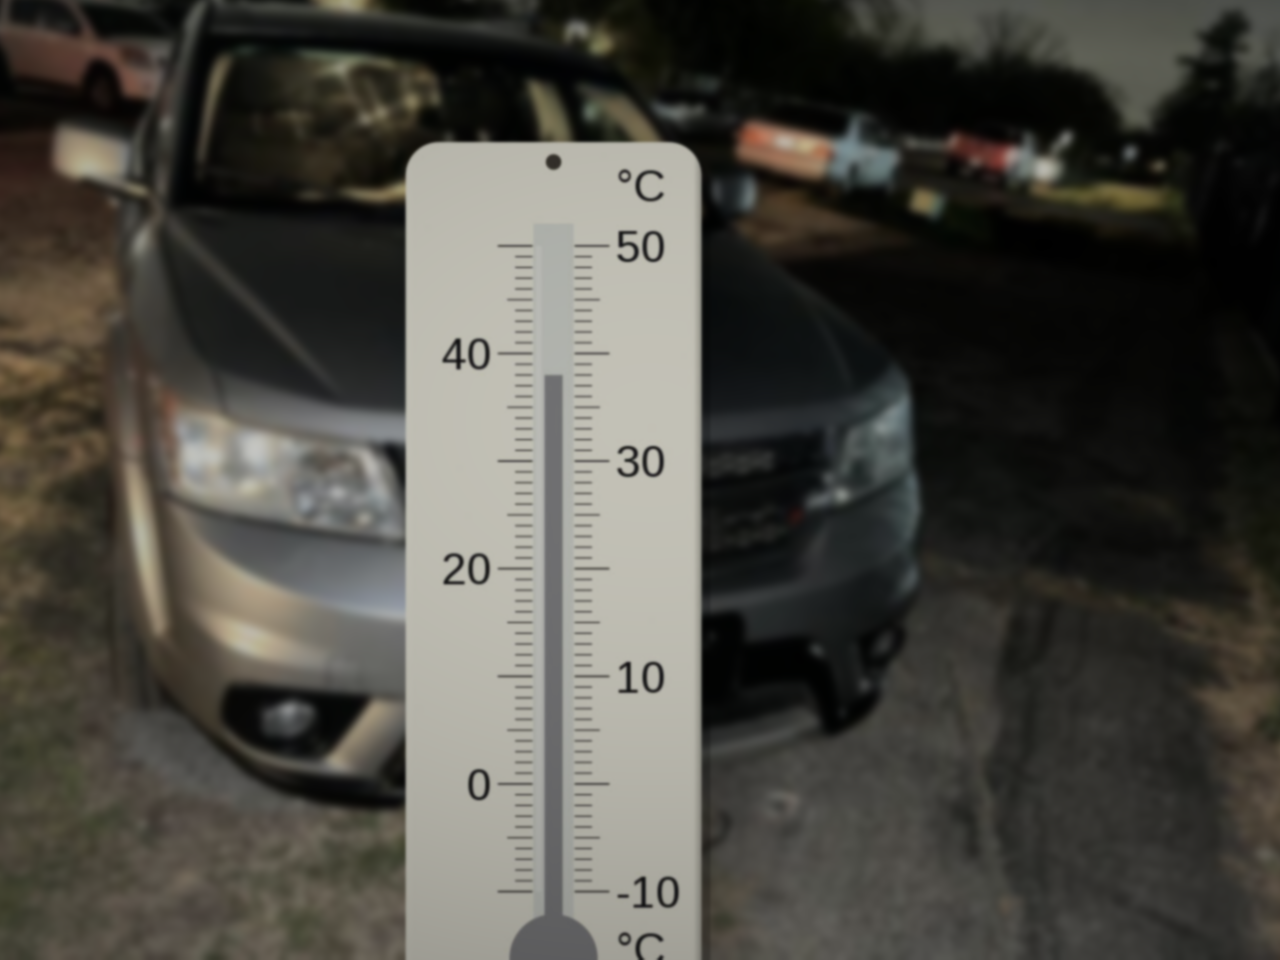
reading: 38 °C
